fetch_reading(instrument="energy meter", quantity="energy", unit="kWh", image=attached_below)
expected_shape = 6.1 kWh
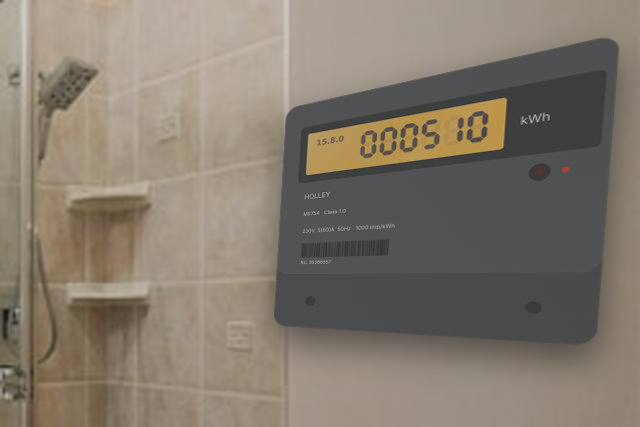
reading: 510 kWh
